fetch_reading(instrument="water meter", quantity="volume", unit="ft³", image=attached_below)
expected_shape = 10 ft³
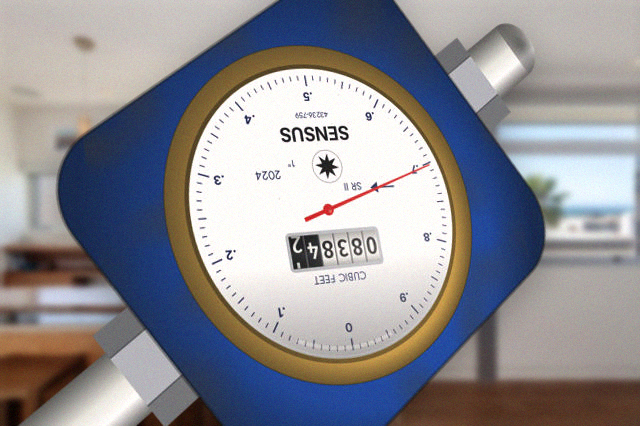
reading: 83841.70 ft³
